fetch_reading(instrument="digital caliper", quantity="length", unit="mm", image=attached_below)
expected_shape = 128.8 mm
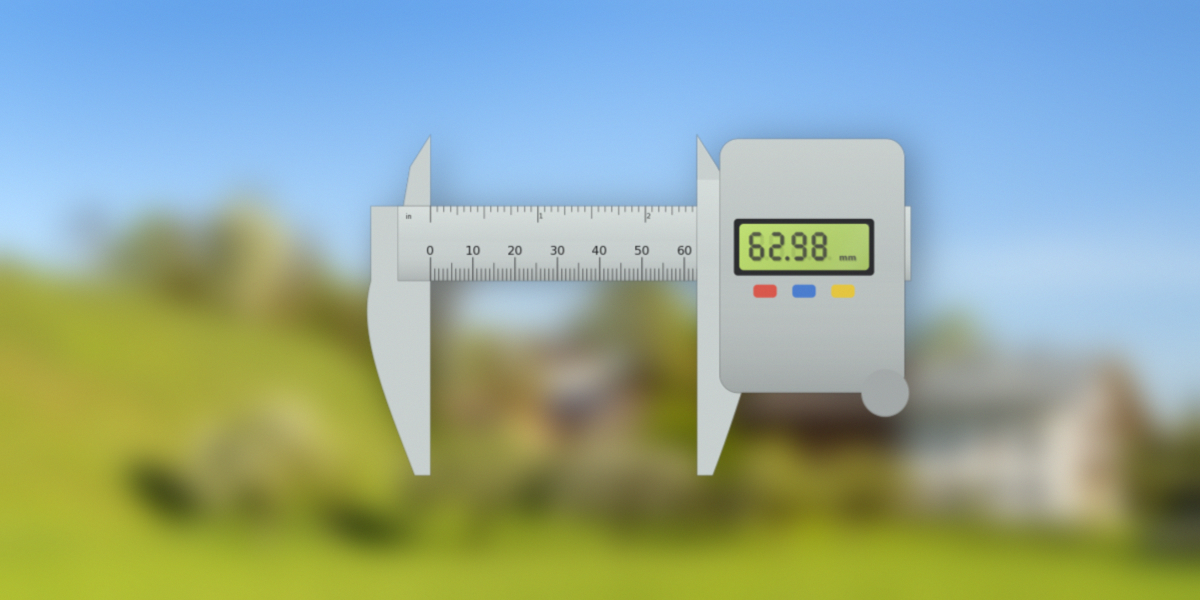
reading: 62.98 mm
